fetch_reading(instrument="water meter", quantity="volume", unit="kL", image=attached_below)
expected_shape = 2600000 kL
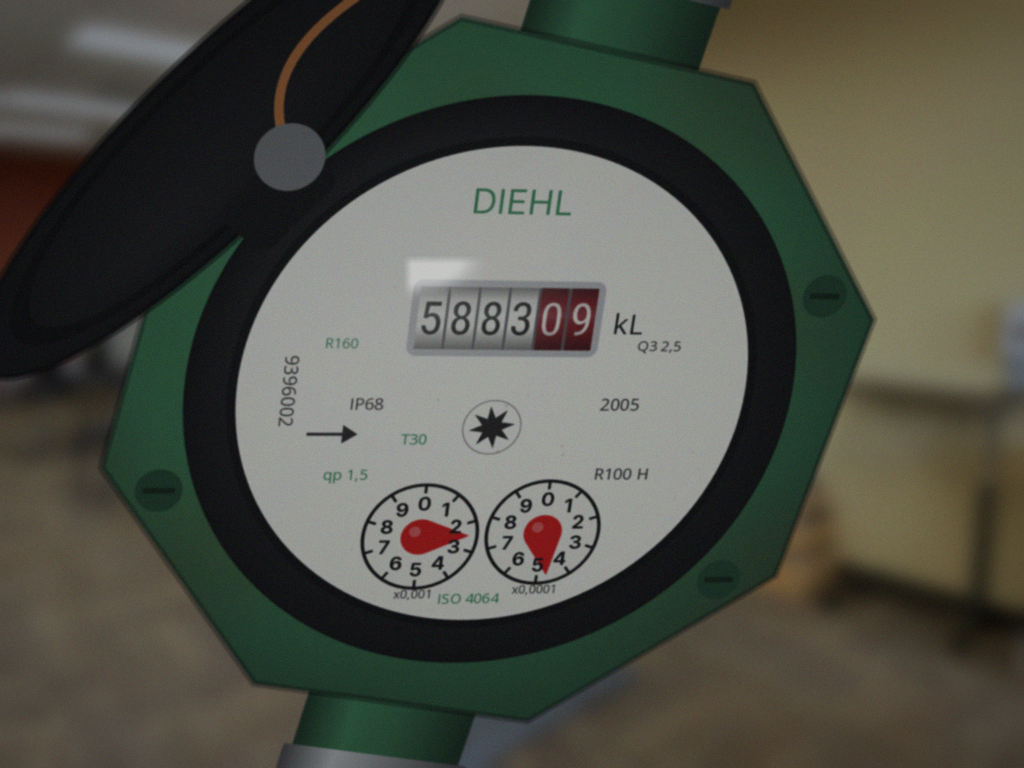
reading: 5883.0924 kL
